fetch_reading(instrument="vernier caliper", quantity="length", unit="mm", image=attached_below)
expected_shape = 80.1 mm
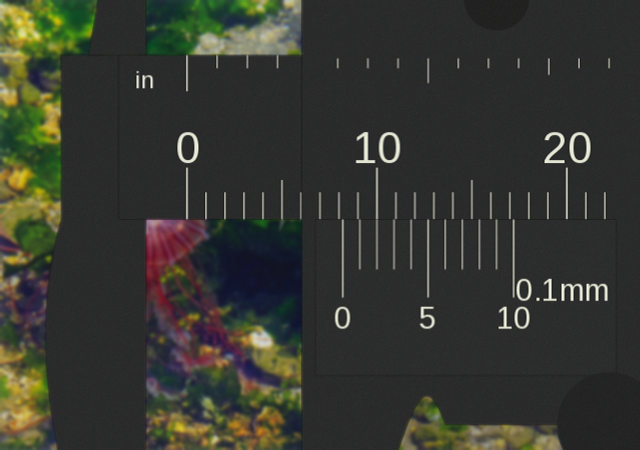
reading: 8.2 mm
